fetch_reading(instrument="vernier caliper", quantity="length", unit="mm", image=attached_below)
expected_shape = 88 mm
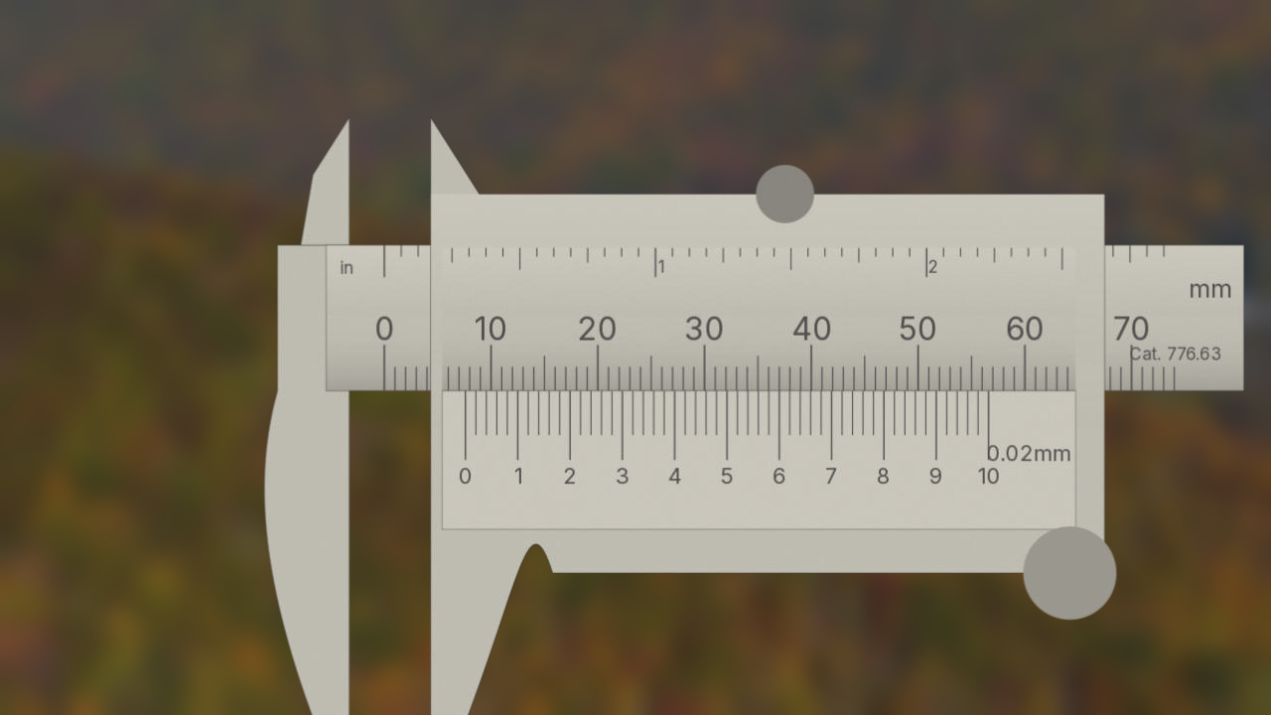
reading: 7.6 mm
